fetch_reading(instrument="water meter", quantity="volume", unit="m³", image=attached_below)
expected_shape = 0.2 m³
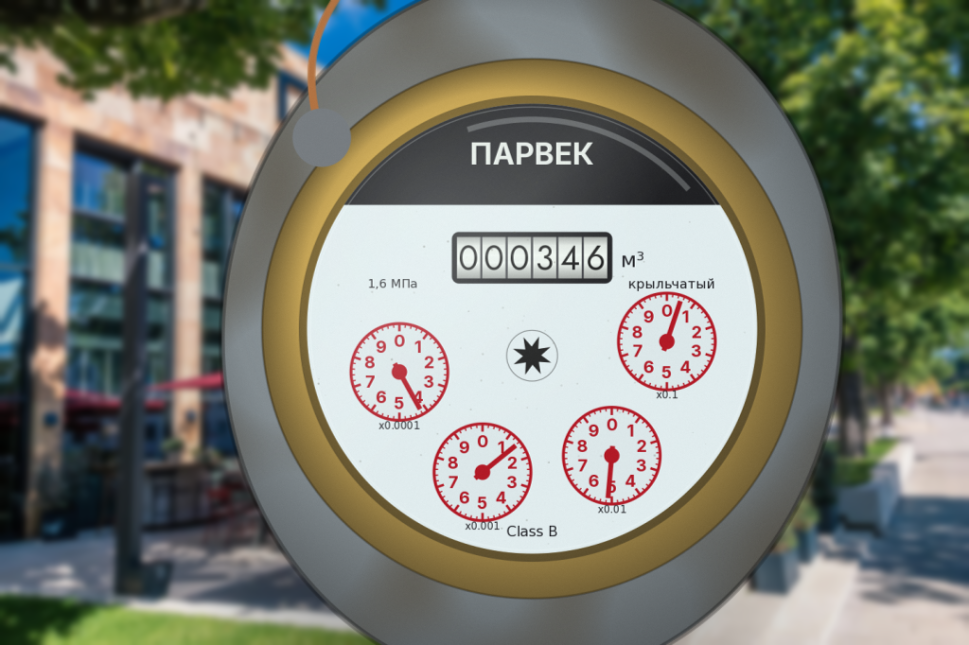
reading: 346.0514 m³
